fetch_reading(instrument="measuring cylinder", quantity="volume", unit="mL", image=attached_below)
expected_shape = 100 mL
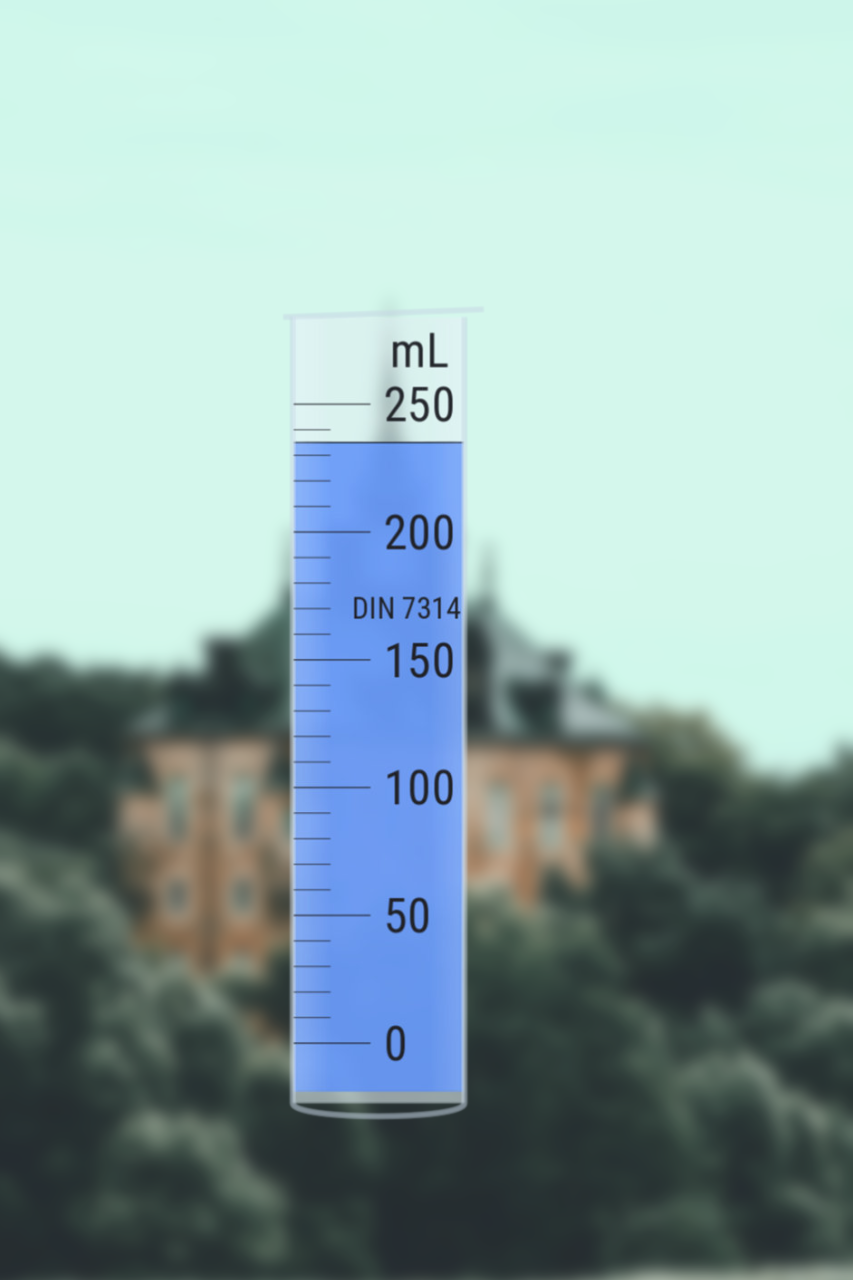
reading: 235 mL
